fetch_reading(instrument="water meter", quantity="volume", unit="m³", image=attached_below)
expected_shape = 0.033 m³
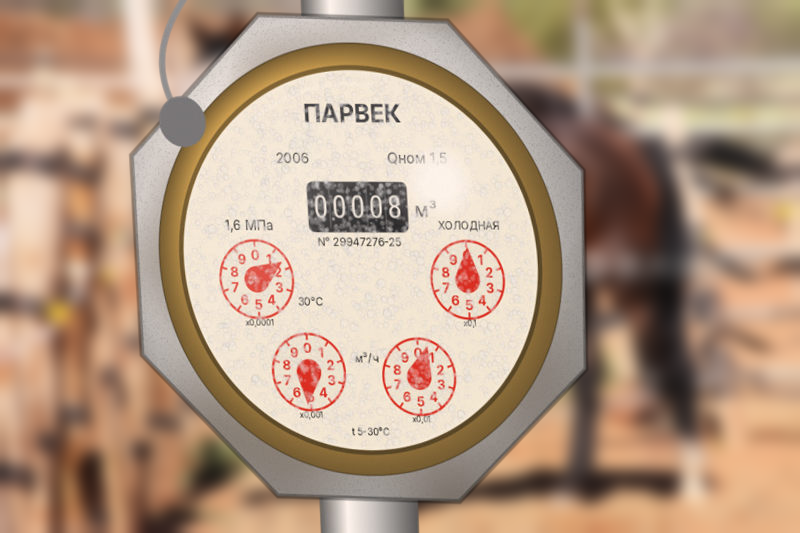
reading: 8.0051 m³
